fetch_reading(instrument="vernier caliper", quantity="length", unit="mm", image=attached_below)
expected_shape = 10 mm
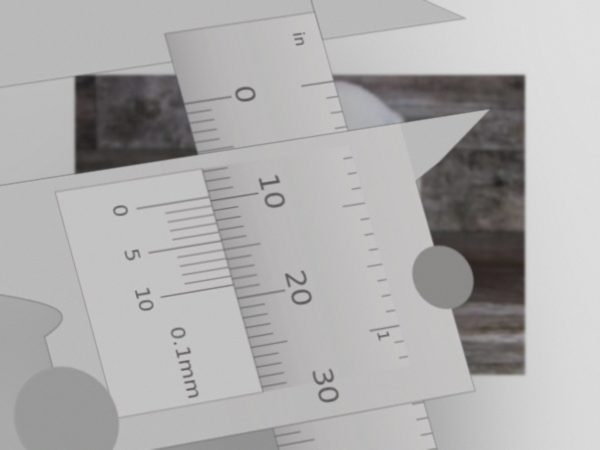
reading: 9.6 mm
